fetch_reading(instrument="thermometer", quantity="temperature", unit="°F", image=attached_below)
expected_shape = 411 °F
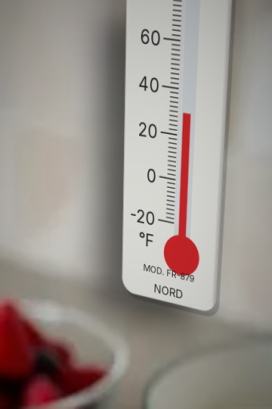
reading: 30 °F
